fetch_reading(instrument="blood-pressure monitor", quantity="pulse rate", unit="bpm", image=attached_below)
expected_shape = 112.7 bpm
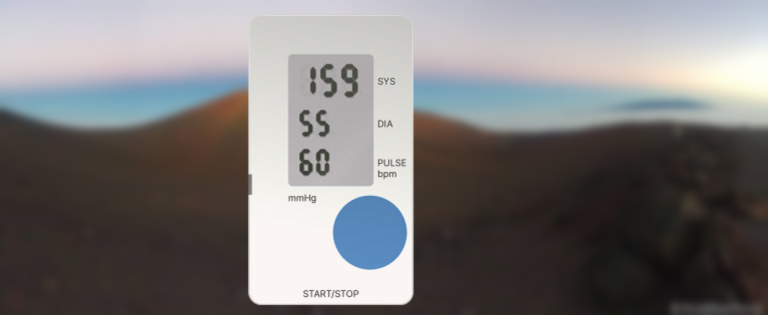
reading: 60 bpm
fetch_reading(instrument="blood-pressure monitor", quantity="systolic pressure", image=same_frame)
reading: 159 mmHg
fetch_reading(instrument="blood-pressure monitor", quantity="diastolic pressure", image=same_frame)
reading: 55 mmHg
